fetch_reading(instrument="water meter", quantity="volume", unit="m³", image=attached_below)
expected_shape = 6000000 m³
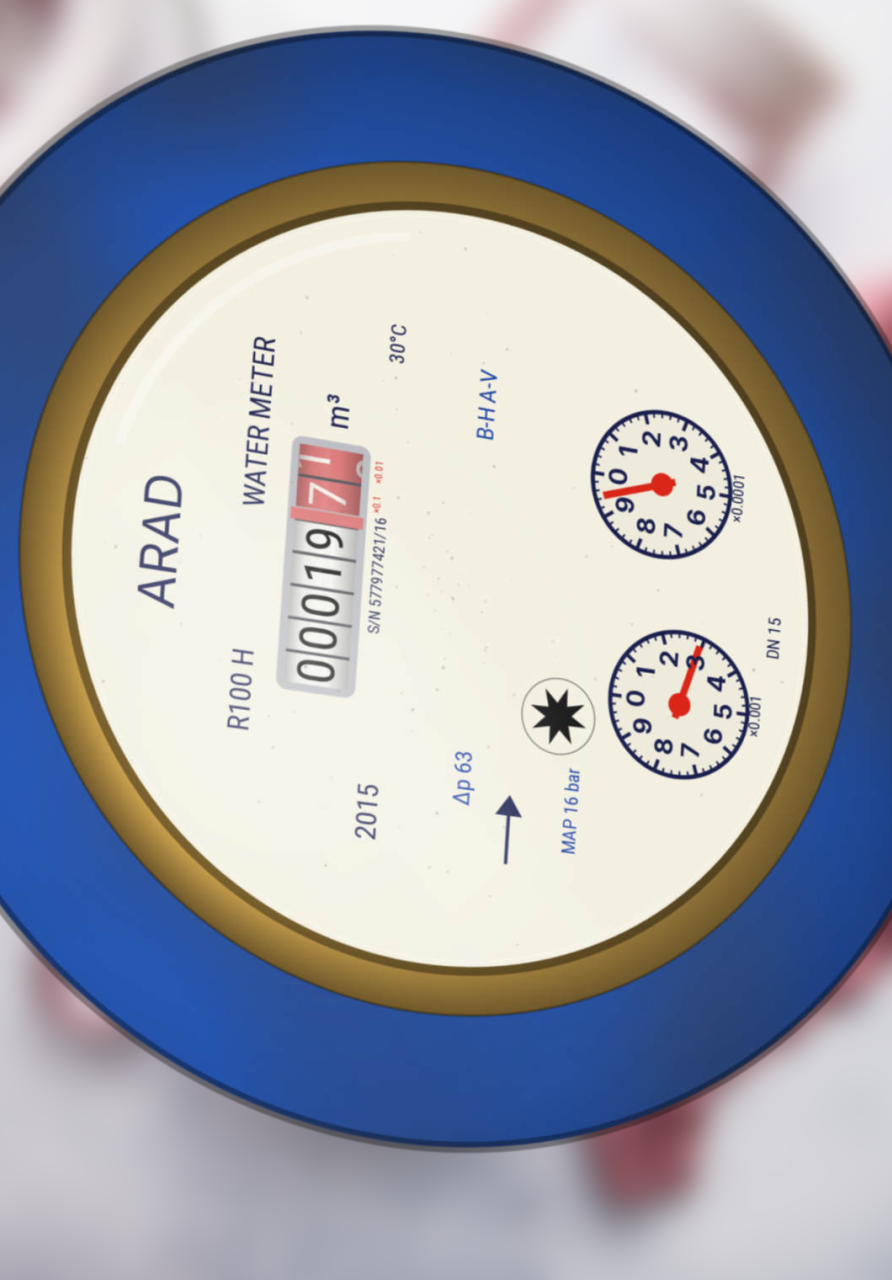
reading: 19.7129 m³
